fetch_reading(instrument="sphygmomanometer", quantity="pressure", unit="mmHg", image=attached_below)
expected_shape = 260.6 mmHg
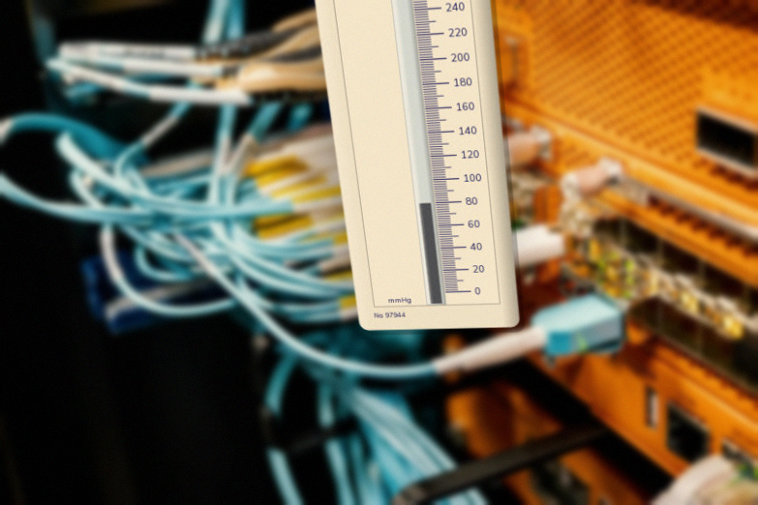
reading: 80 mmHg
